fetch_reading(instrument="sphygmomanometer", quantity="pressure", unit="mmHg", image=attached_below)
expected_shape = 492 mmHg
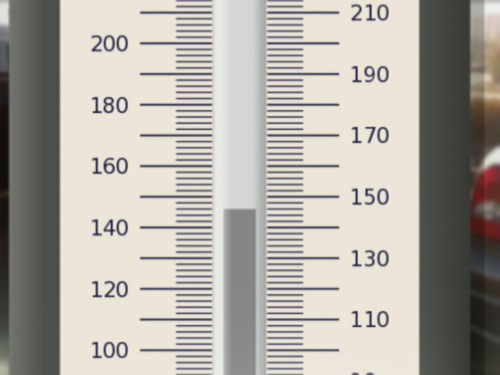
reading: 146 mmHg
